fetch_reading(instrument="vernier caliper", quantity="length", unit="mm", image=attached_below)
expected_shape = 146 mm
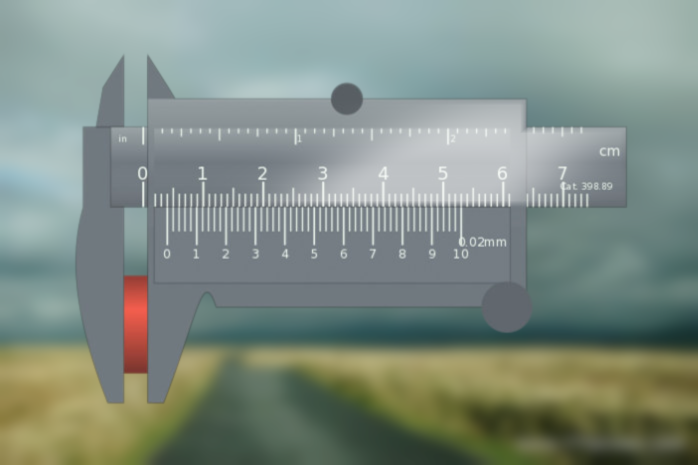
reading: 4.0 mm
